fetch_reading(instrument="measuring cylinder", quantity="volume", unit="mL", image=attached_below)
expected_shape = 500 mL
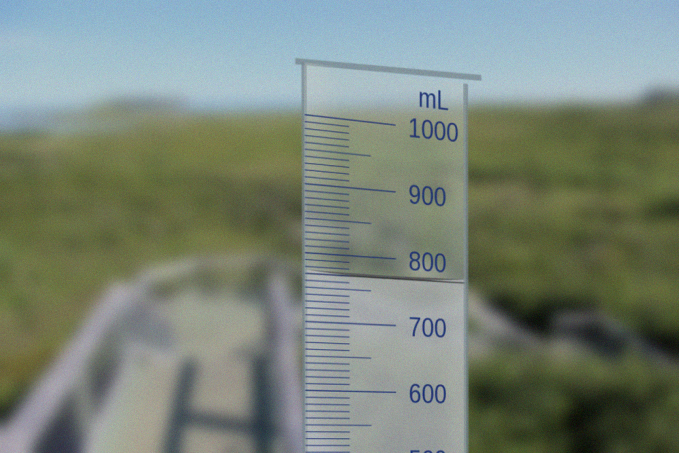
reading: 770 mL
